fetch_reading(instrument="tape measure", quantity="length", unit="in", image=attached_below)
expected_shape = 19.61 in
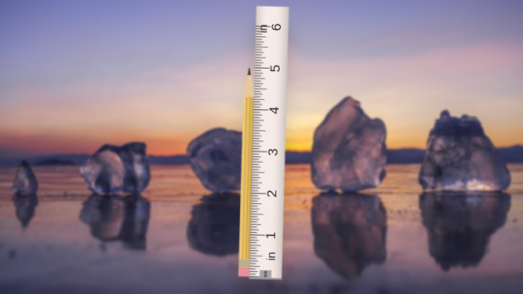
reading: 5 in
